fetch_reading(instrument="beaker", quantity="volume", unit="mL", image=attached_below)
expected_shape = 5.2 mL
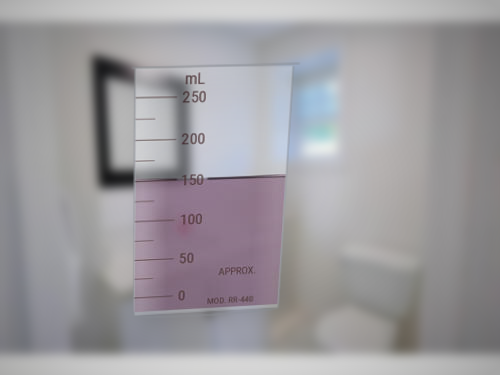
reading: 150 mL
